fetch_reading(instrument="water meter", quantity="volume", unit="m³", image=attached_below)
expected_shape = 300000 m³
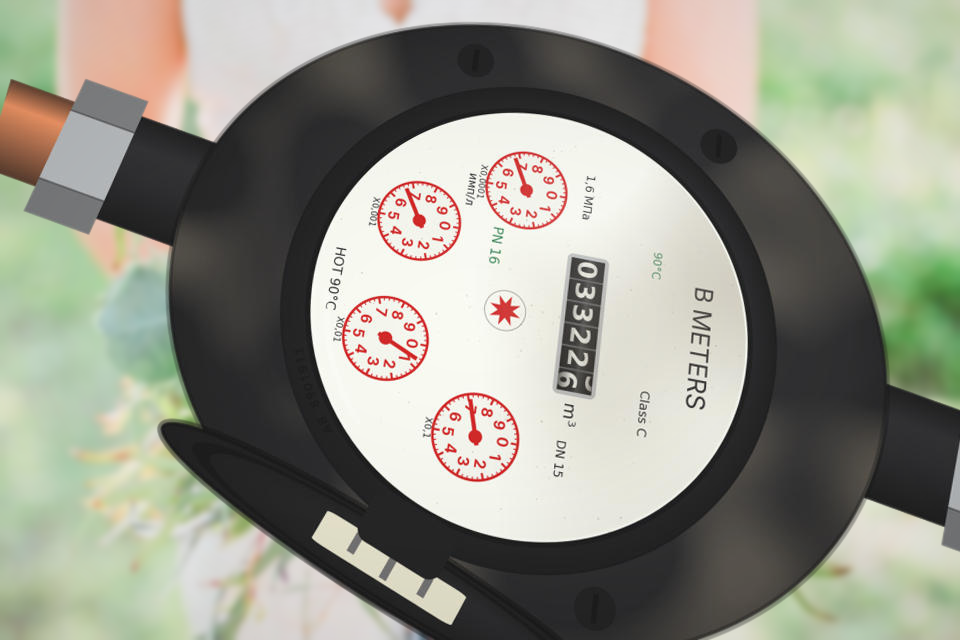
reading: 33225.7066 m³
